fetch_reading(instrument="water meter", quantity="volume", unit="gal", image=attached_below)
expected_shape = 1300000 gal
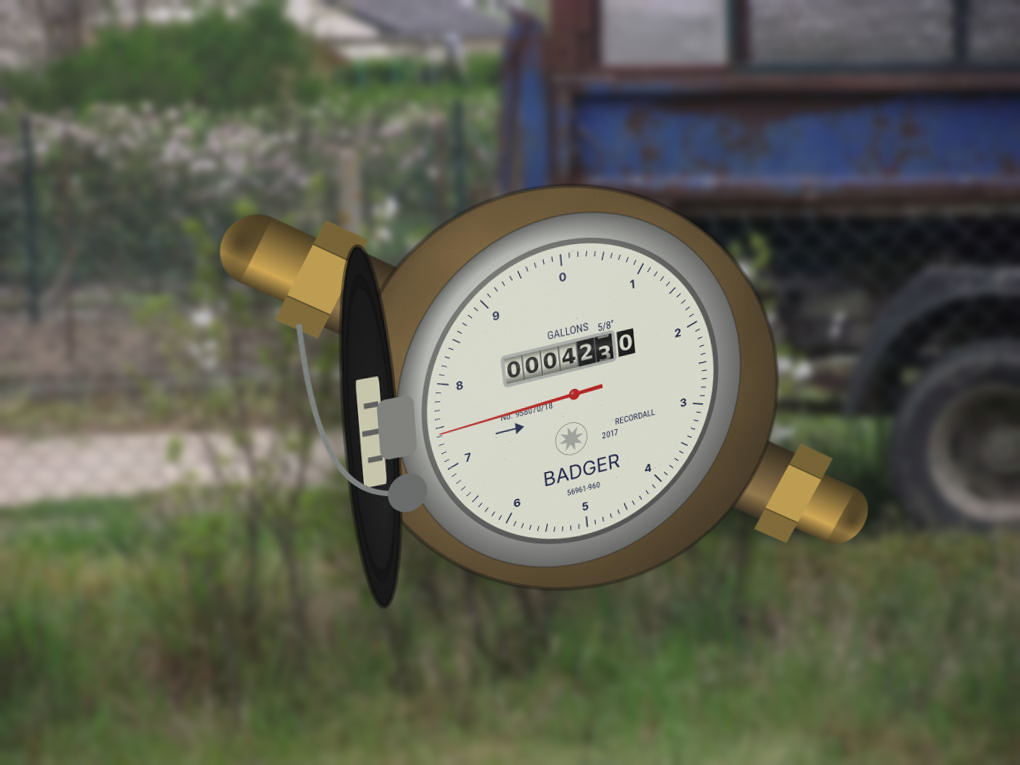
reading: 4227.4 gal
